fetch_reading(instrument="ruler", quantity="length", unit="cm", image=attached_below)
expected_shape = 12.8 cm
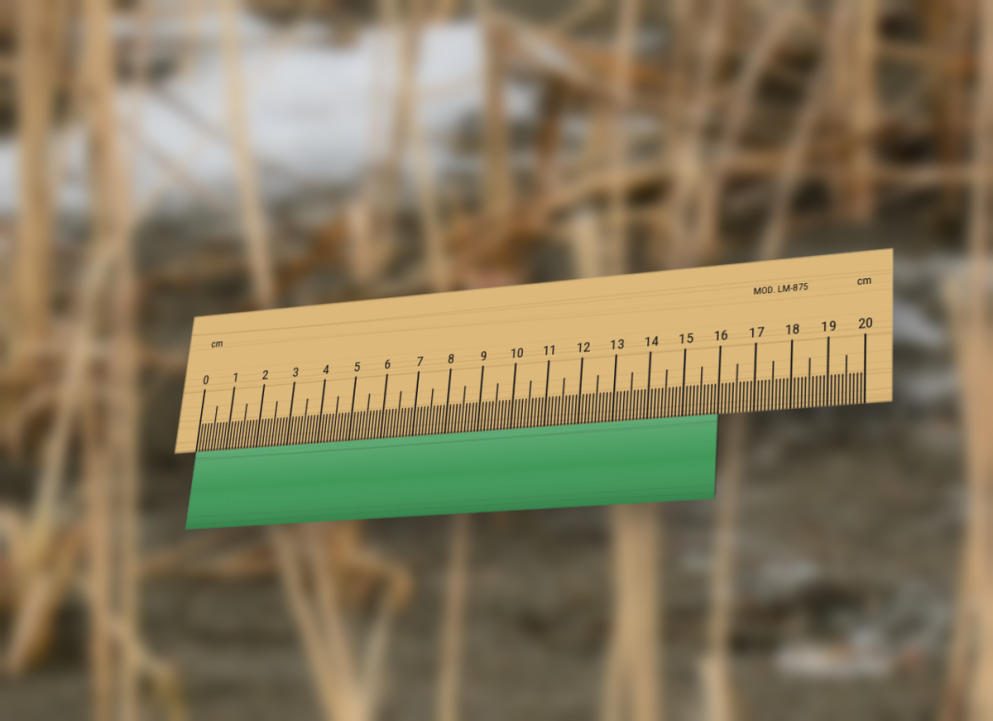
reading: 16 cm
